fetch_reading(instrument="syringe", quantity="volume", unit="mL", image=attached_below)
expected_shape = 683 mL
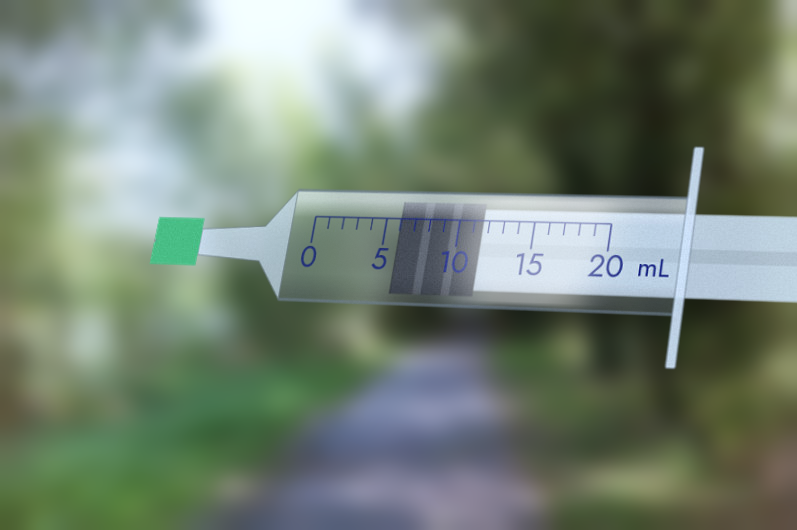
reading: 6 mL
